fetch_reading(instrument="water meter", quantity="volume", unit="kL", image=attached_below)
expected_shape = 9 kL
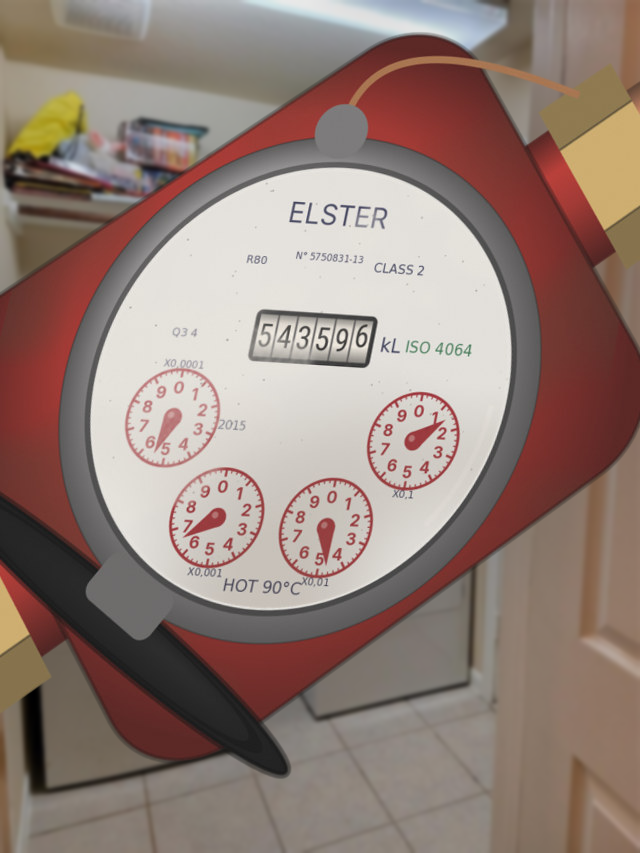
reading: 543596.1465 kL
